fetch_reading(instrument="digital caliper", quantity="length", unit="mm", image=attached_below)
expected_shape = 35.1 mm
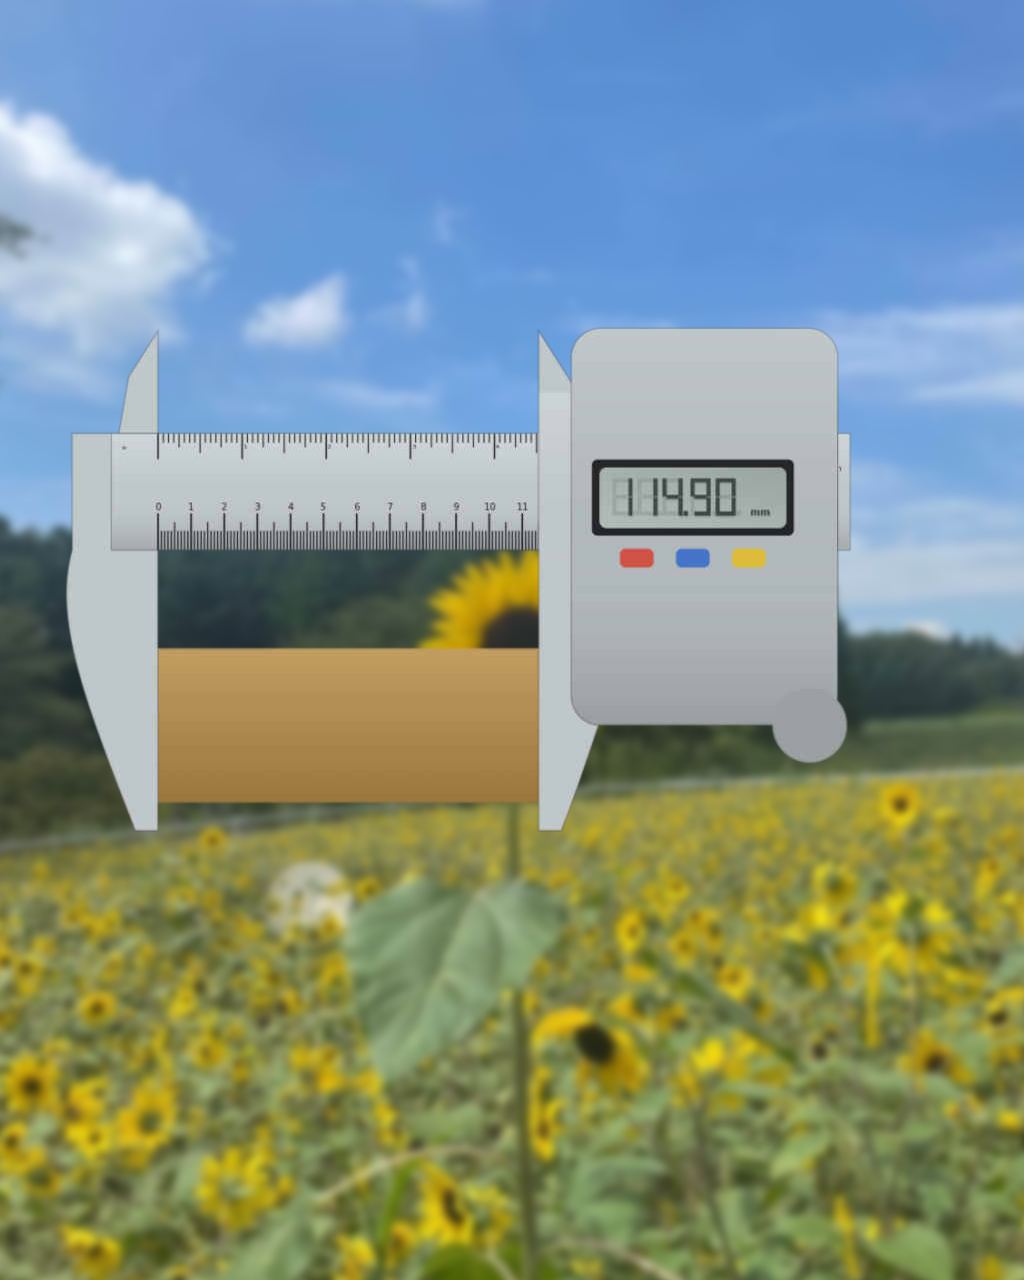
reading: 114.90 mm
